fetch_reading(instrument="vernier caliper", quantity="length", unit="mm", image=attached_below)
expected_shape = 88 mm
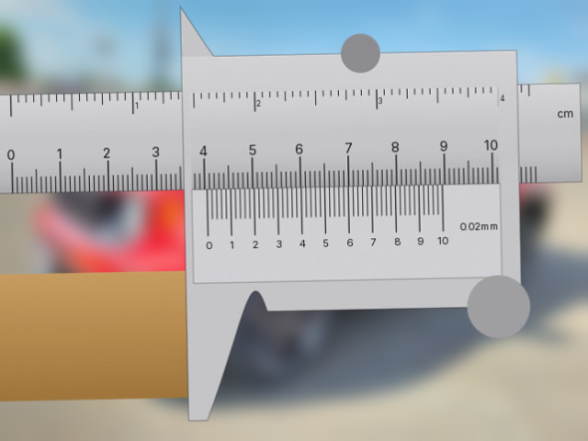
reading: 40.5 mm
